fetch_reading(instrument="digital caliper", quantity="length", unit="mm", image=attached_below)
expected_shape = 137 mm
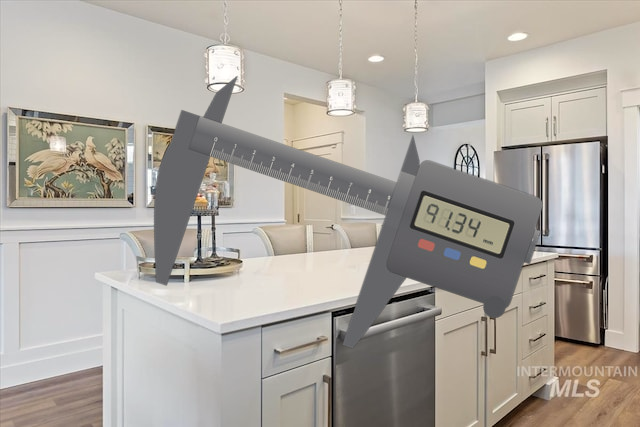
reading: 91.34 mm
